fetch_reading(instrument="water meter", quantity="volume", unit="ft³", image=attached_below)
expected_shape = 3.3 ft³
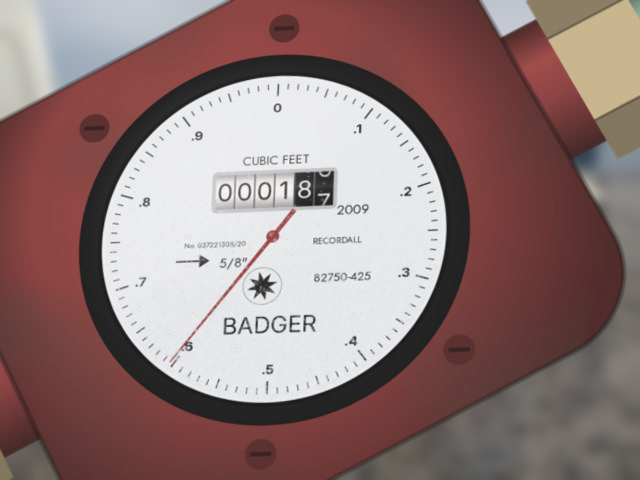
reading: 186.60 ft³
